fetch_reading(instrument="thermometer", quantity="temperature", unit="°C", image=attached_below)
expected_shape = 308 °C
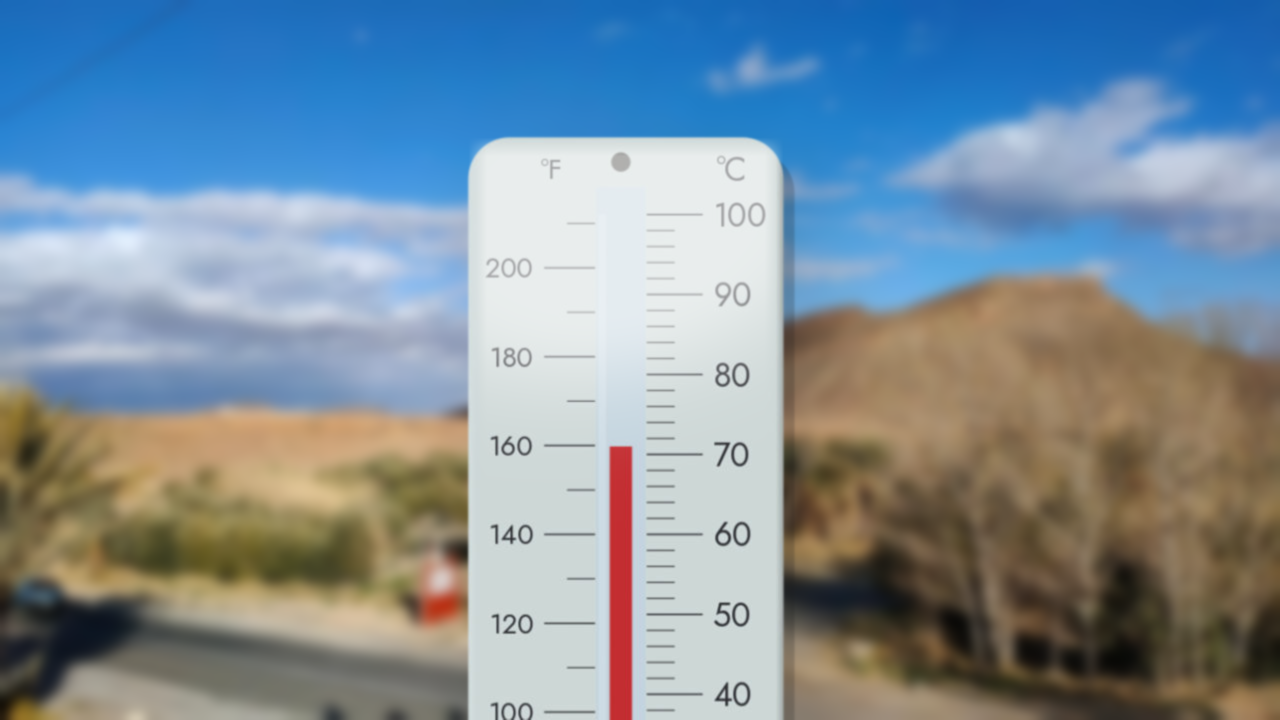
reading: 71 °C
